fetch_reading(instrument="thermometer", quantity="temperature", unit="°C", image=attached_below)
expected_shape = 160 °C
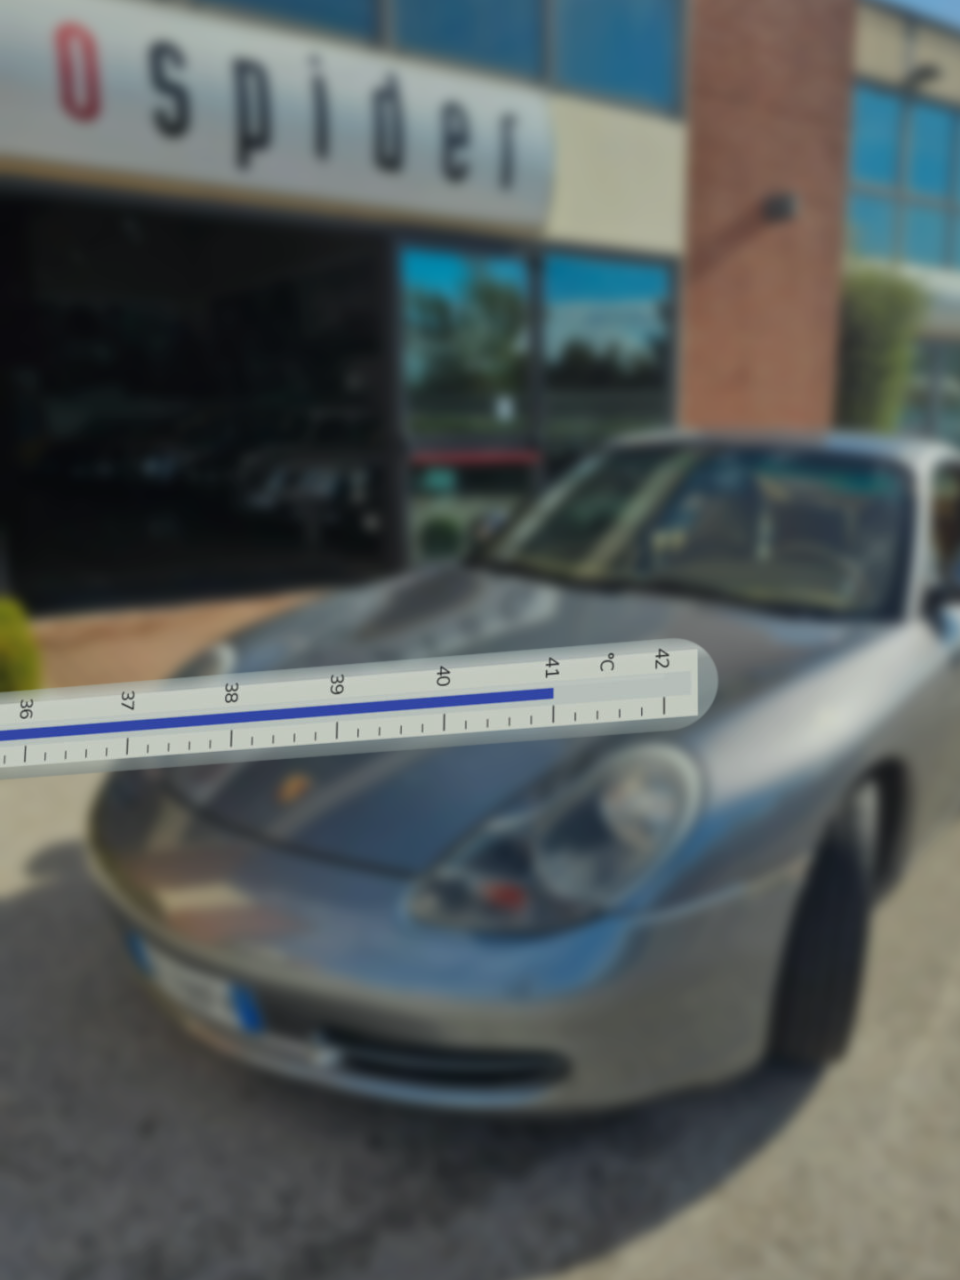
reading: 41 °C
